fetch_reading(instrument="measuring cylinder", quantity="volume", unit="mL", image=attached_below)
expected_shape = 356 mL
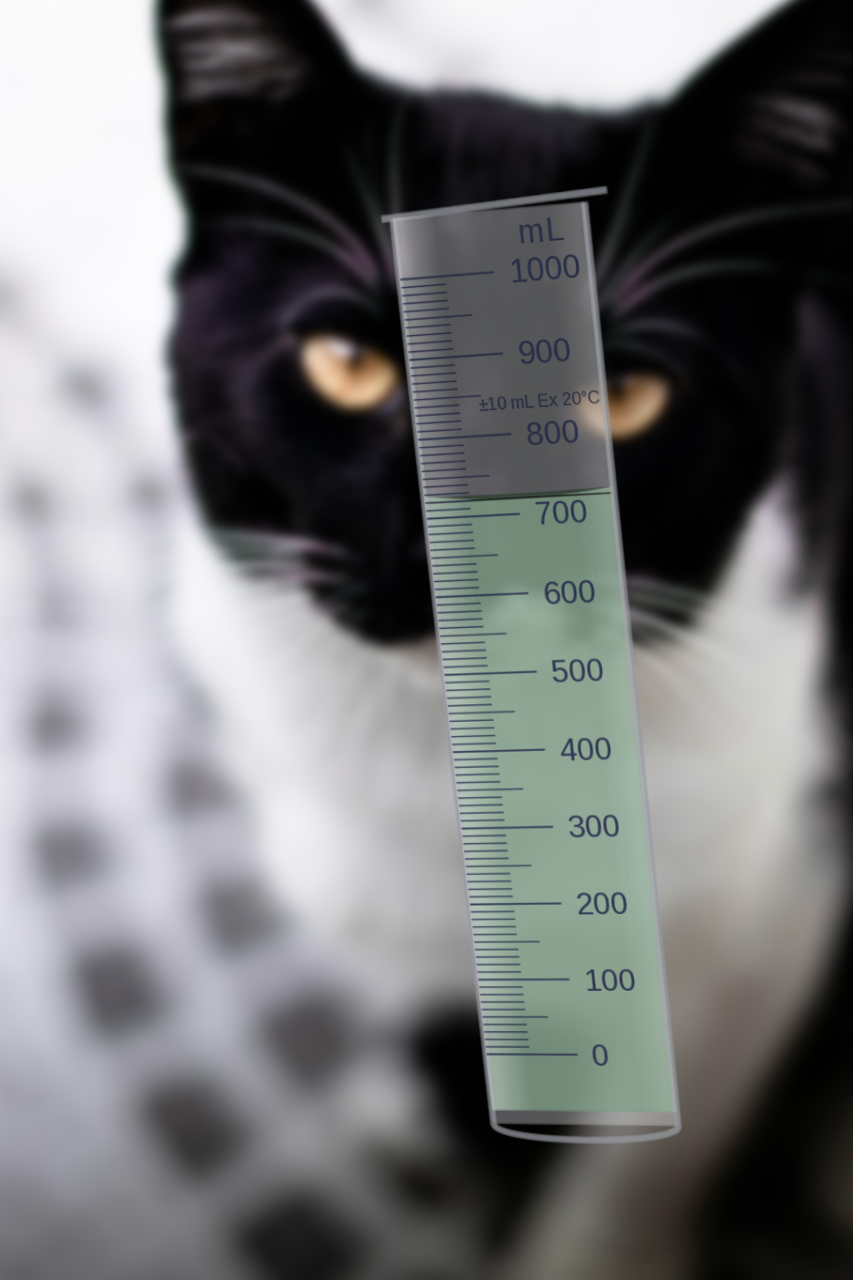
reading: 720 mL
